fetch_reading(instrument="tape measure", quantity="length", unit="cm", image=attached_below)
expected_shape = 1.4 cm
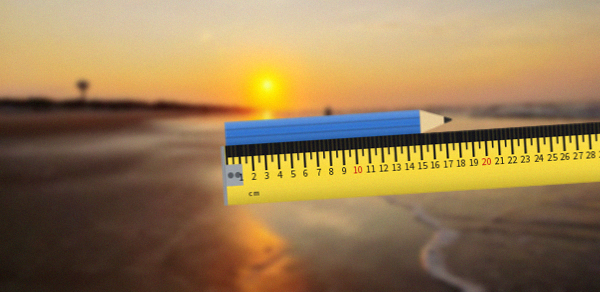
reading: 17.5 cm
